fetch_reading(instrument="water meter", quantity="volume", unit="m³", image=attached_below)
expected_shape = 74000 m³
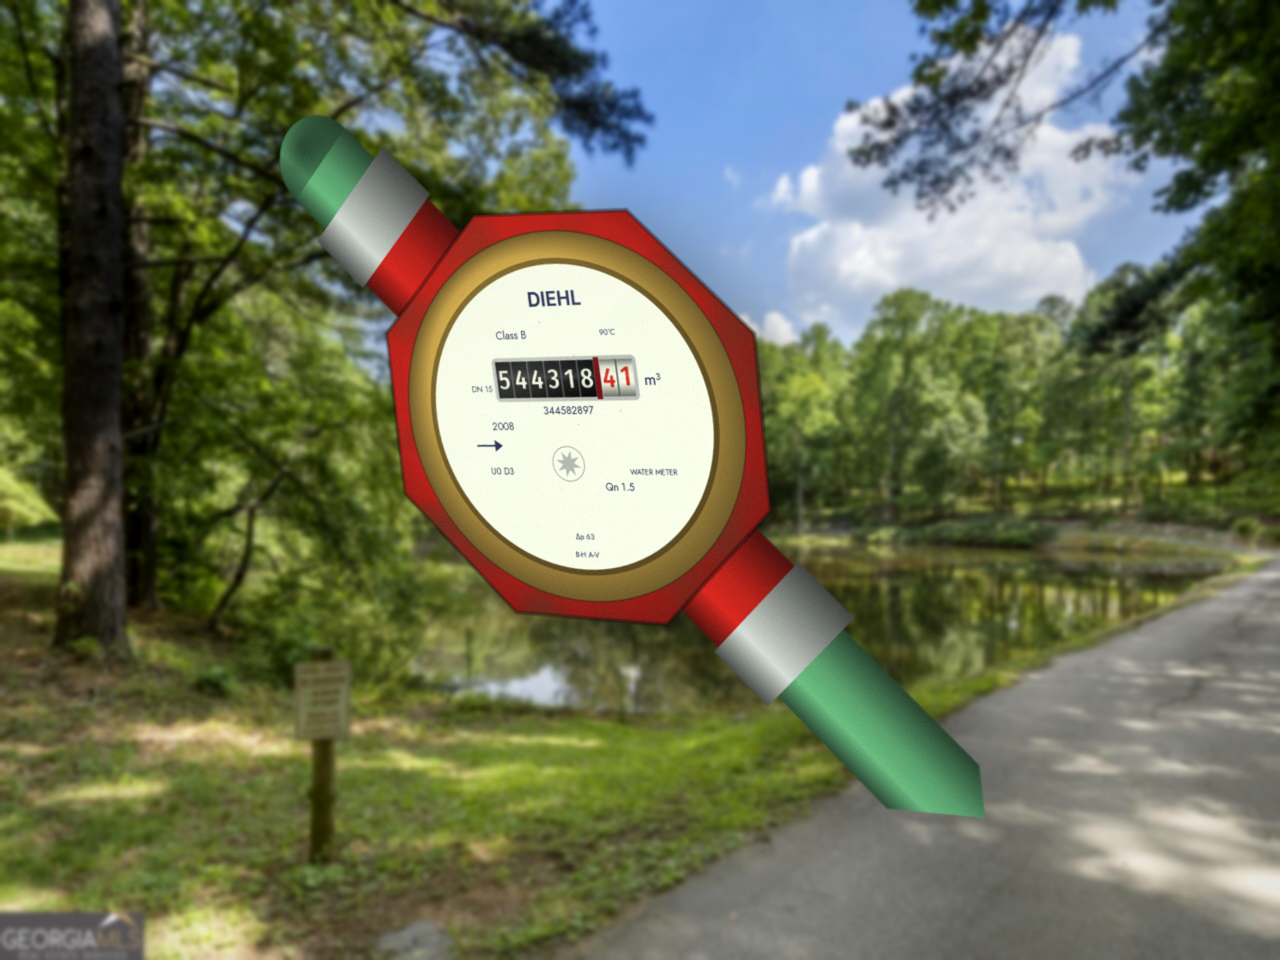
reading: 544318.41 m³
